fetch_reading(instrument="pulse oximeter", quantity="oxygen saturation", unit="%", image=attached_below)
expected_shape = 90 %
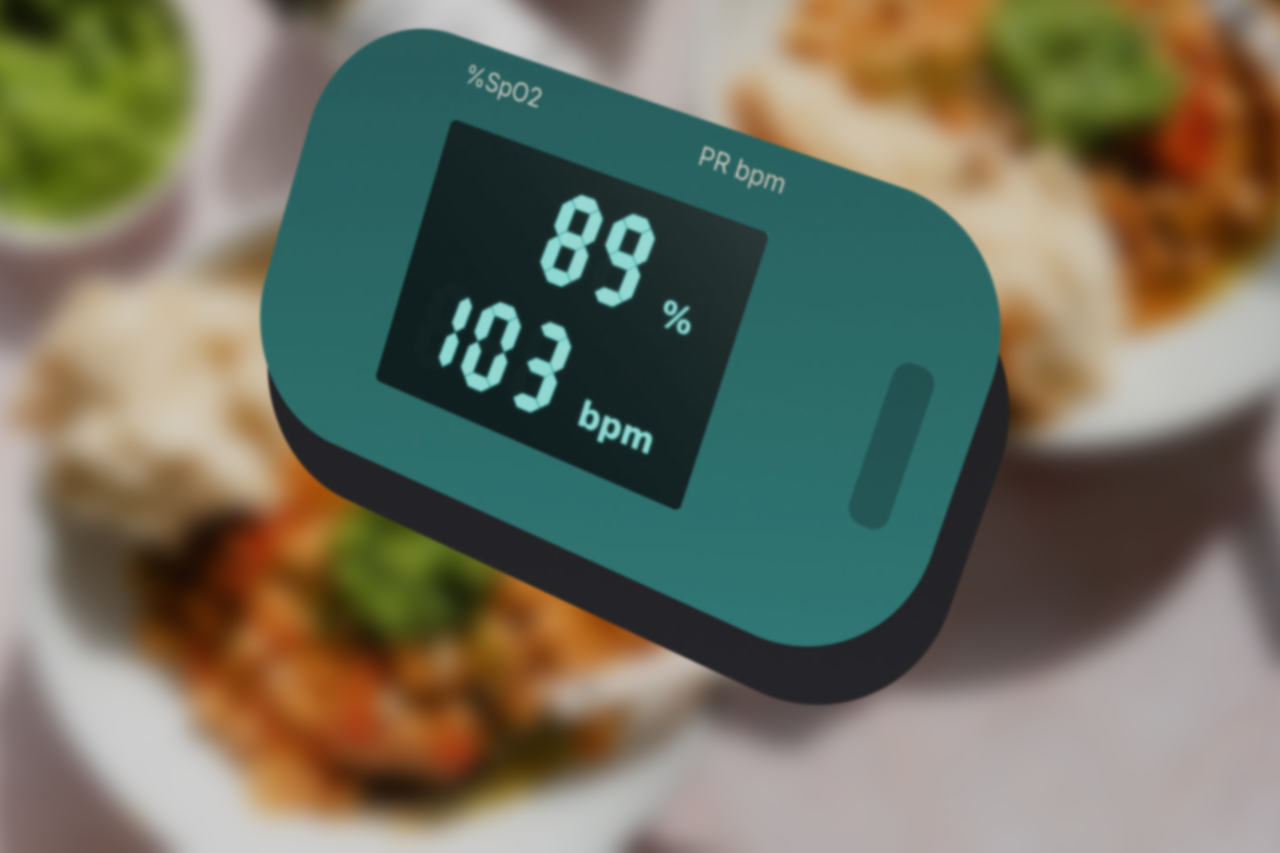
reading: 89 %
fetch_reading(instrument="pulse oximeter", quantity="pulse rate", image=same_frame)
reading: 103 bpm
